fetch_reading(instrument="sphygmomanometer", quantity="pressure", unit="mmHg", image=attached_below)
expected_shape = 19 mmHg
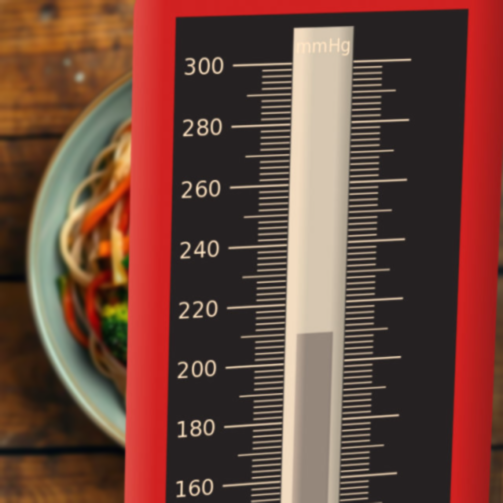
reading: 210 mmHg
